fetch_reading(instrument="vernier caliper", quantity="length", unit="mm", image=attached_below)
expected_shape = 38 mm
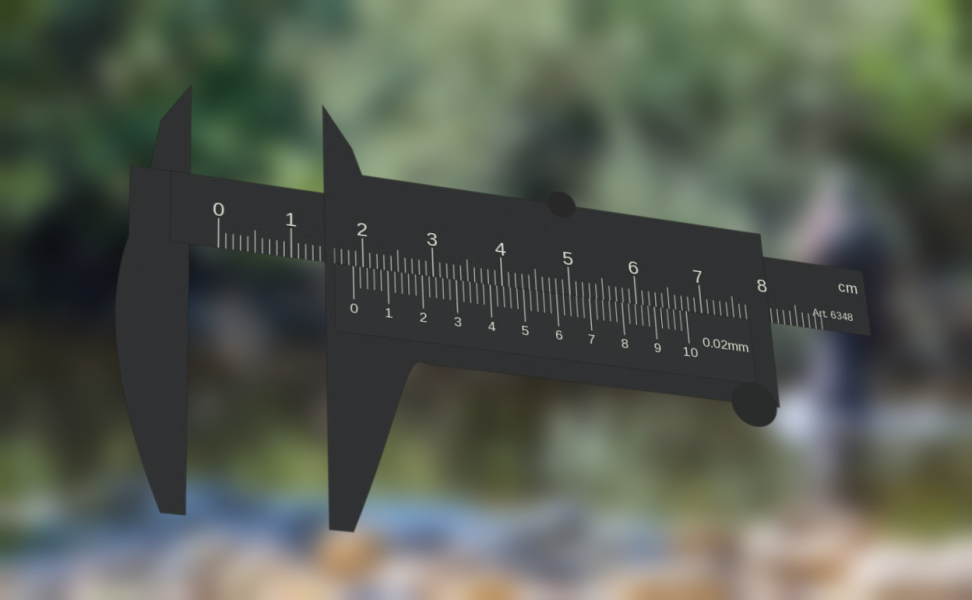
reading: 18.6 mm
